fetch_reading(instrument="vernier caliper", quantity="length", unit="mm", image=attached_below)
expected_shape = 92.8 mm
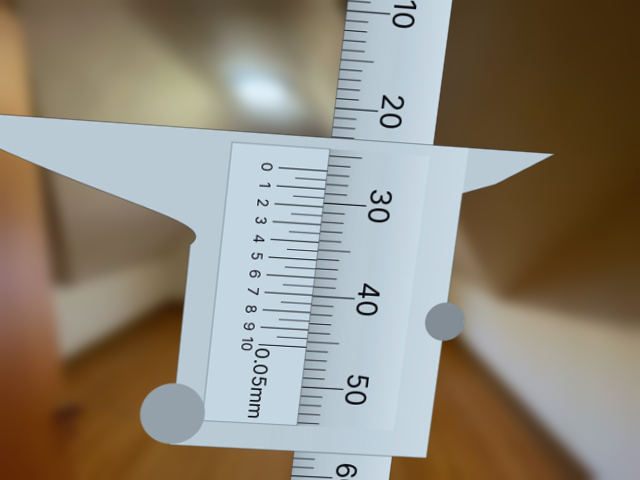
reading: 26.6 mm
